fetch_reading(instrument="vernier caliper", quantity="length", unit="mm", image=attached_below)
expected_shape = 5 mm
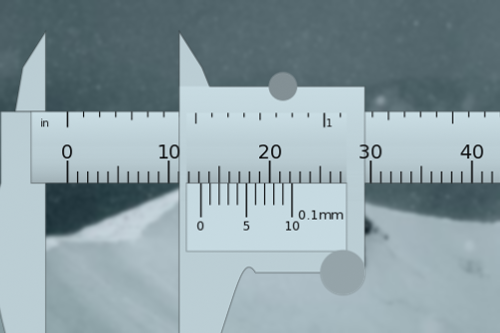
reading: 13.2 mm
